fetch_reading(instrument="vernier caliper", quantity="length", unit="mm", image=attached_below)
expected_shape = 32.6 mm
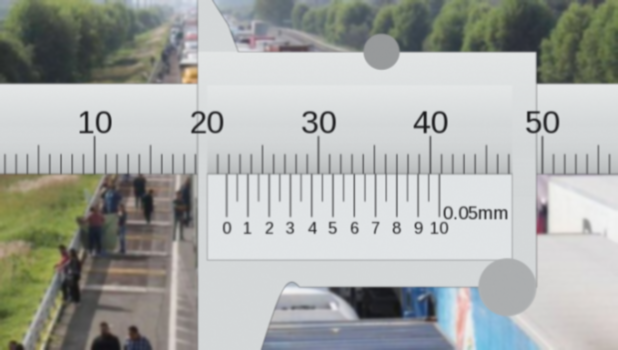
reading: 21.8 mm
